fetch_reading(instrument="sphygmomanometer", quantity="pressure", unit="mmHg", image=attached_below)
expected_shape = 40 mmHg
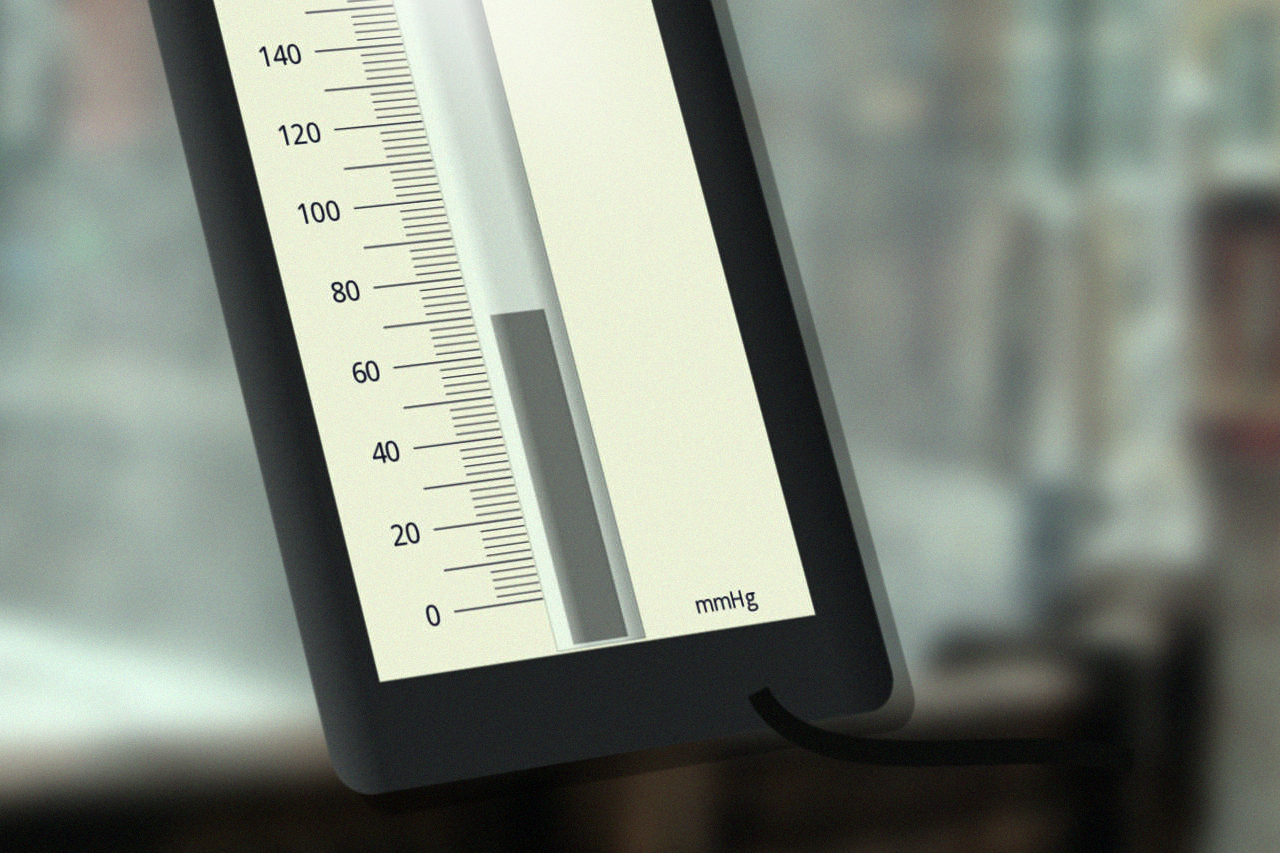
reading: 70 mmHg
